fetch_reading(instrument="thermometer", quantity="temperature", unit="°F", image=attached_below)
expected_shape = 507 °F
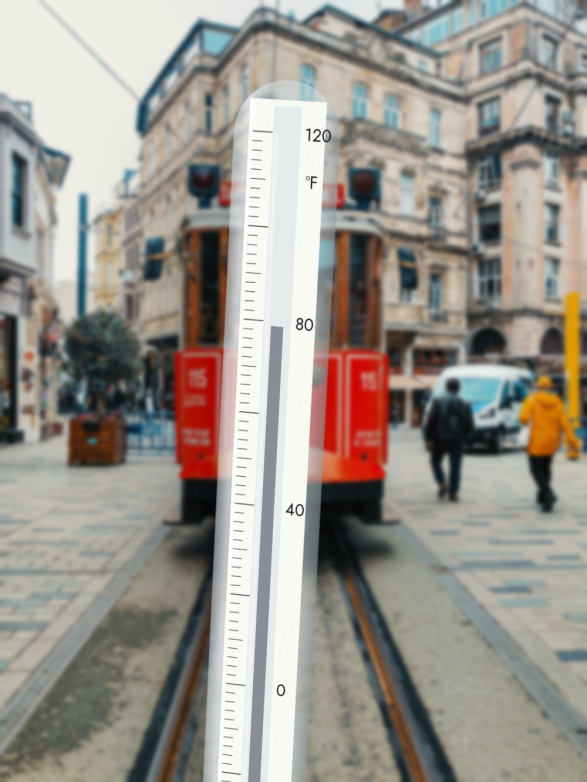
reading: 79 °F
